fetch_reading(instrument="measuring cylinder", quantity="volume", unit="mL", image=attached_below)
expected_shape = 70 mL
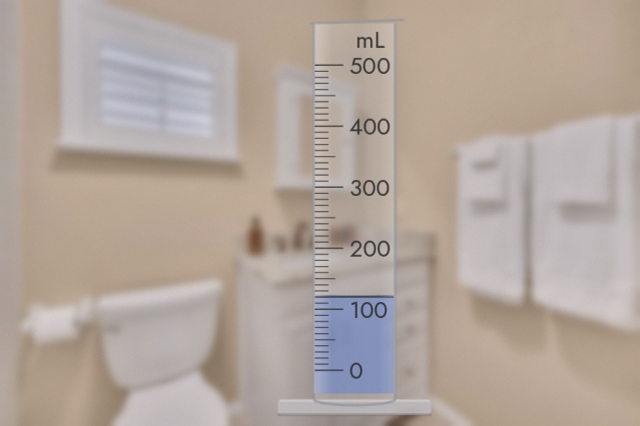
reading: 120 mL
